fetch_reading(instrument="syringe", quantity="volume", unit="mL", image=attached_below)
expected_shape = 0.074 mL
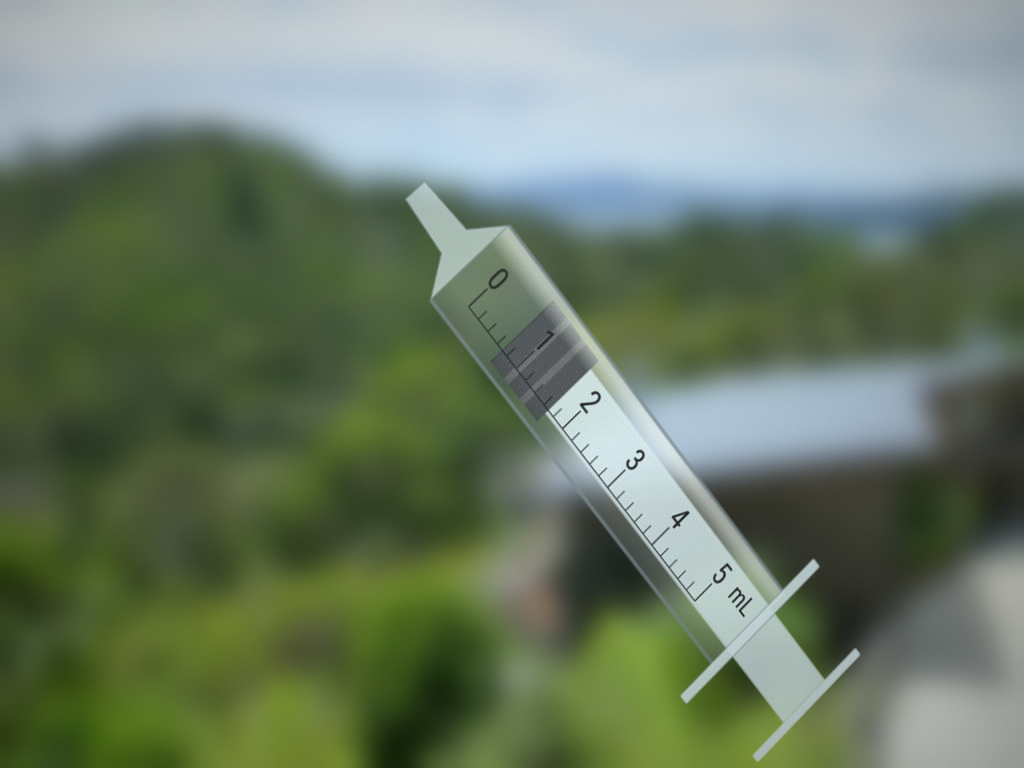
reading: 0.7 mL
